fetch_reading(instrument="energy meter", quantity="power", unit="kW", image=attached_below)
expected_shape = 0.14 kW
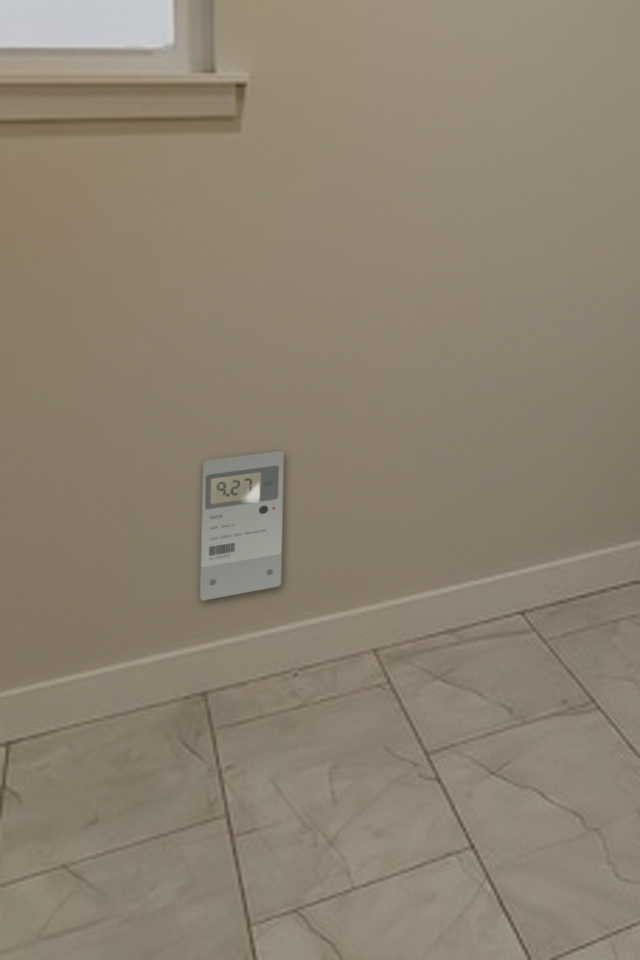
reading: 9.27 kW
